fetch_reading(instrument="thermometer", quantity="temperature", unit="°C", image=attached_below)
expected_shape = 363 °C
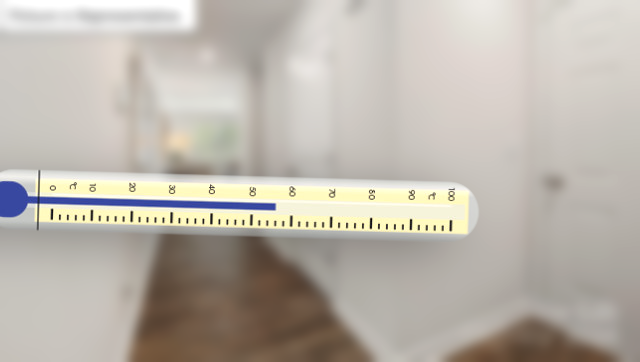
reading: 56 °C
